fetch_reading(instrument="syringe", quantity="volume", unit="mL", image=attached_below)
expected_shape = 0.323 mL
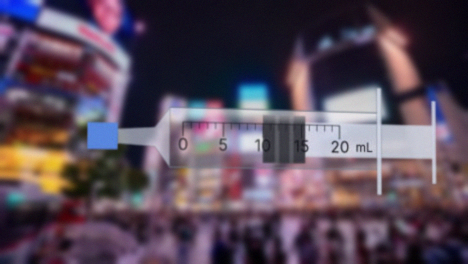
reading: 10 mL
